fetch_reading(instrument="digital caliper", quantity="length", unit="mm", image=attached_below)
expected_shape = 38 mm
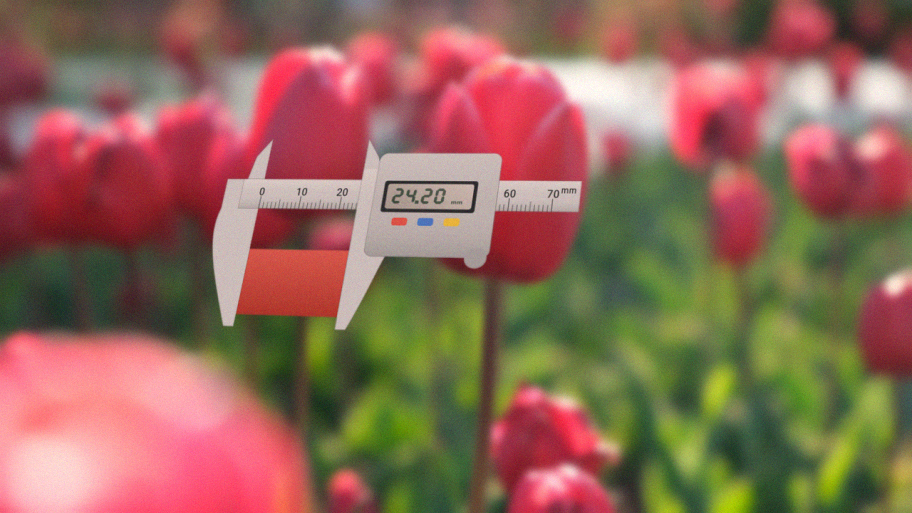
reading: 24.20 mm
